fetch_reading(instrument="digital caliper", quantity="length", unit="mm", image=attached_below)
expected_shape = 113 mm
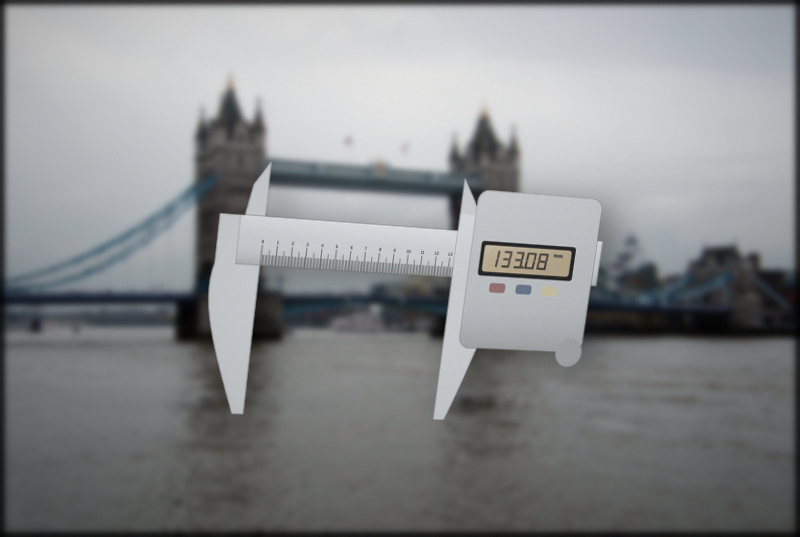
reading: 133.08 mm
